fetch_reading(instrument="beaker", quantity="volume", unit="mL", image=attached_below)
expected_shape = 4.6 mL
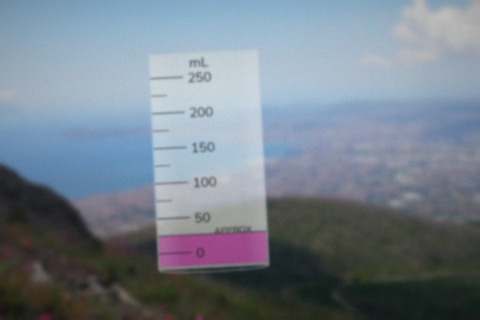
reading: 25 mL
